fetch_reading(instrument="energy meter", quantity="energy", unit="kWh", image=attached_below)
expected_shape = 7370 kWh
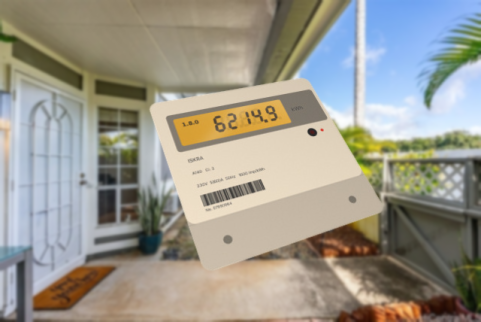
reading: 6214.9 kWh
